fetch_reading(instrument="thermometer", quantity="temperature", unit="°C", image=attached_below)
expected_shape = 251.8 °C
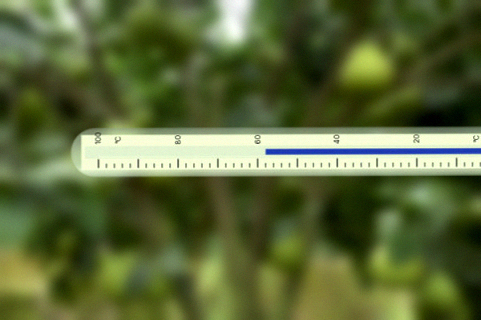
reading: 58 °C
